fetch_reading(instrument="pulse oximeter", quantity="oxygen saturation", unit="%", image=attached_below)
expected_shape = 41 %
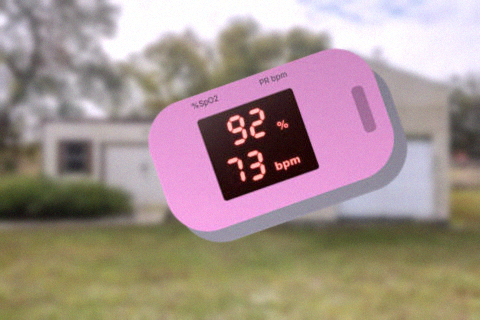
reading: 92 %
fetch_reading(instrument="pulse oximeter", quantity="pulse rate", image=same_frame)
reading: 73 bpm
